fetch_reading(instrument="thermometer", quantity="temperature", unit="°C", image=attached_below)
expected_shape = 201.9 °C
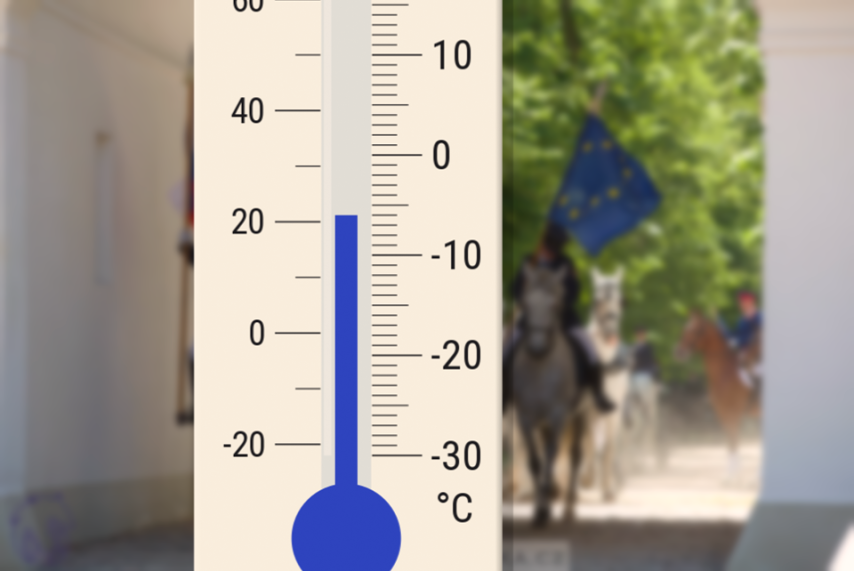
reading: -6 °C
